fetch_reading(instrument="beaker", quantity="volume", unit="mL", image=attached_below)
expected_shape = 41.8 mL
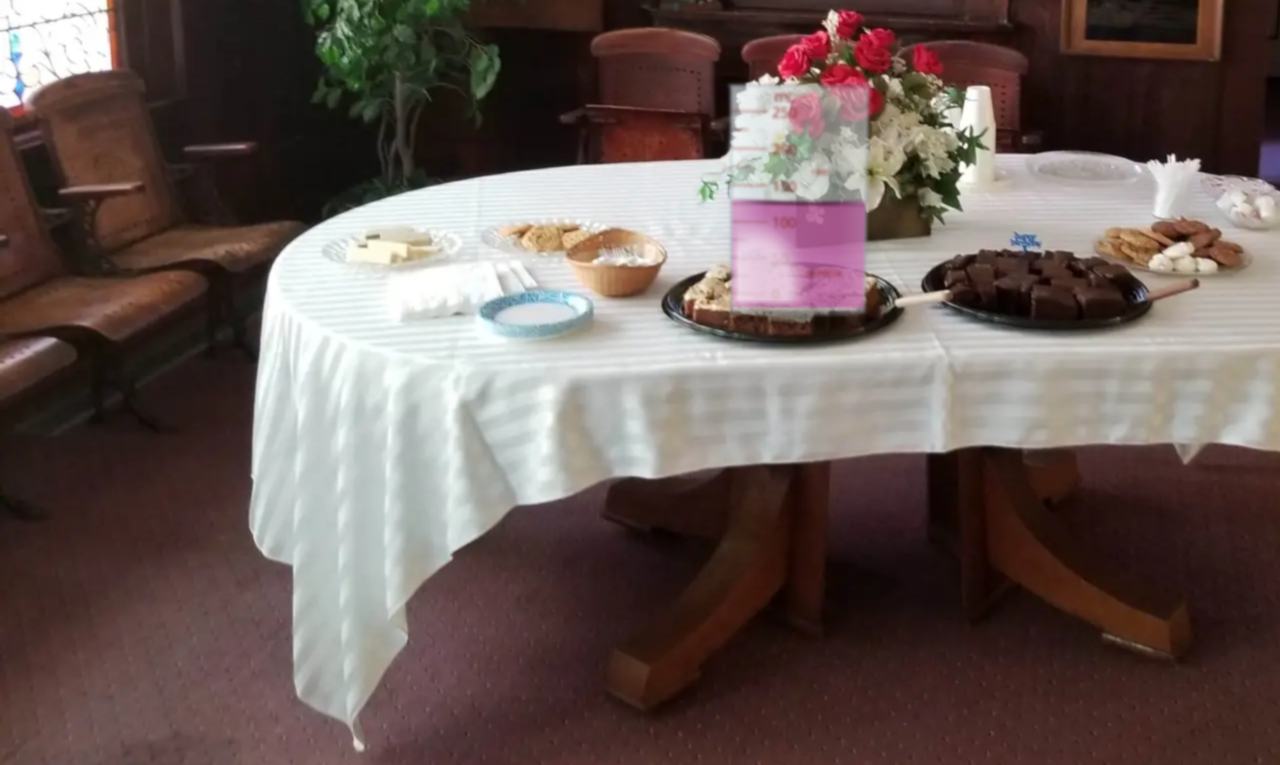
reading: 125 mL
